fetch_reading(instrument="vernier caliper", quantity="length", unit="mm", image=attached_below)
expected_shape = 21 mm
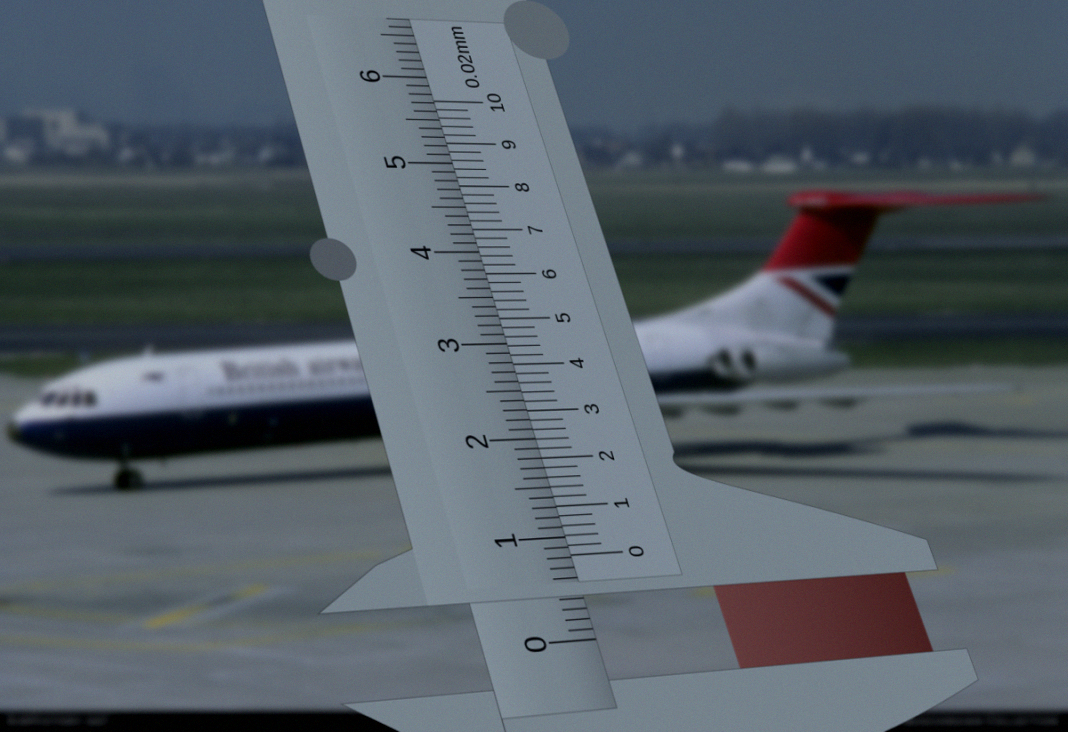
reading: 8.2 mm
